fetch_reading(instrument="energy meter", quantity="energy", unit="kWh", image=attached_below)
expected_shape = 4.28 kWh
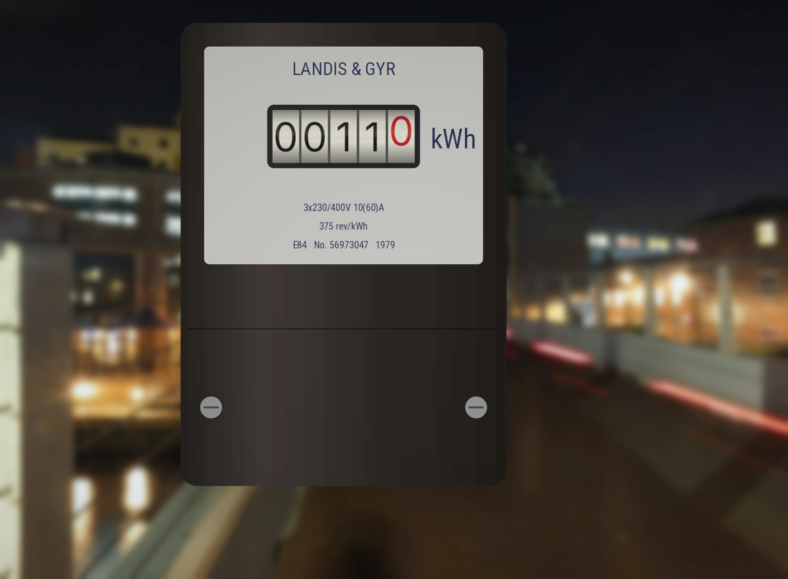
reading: 11.0 kWh
